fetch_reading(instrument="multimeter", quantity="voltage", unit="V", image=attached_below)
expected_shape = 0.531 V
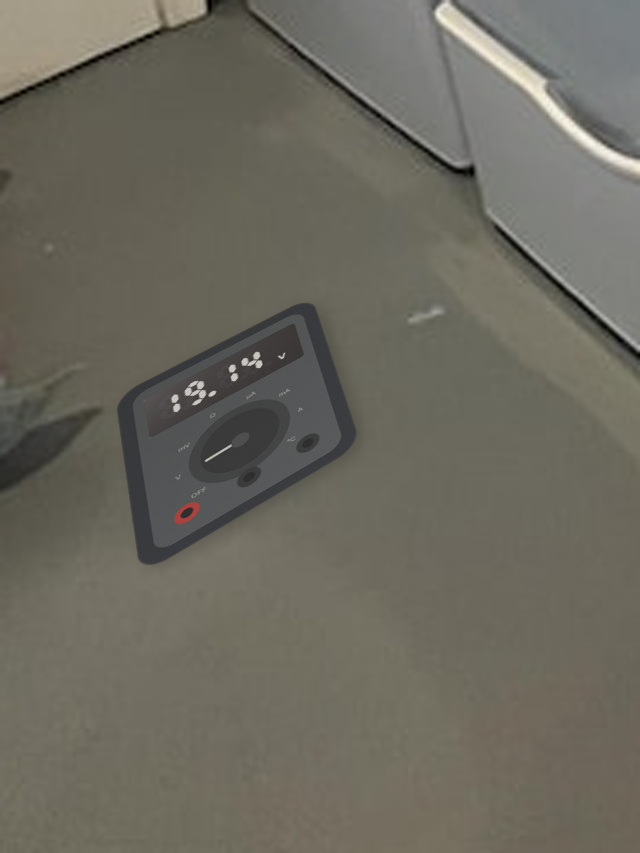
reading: 19.14 V
